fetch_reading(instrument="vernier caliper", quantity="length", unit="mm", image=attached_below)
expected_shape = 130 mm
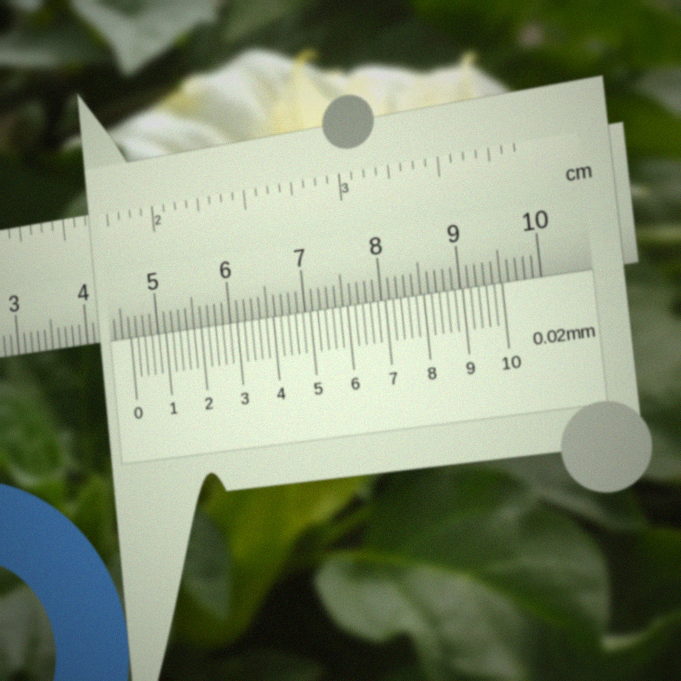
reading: 46.2 mm
